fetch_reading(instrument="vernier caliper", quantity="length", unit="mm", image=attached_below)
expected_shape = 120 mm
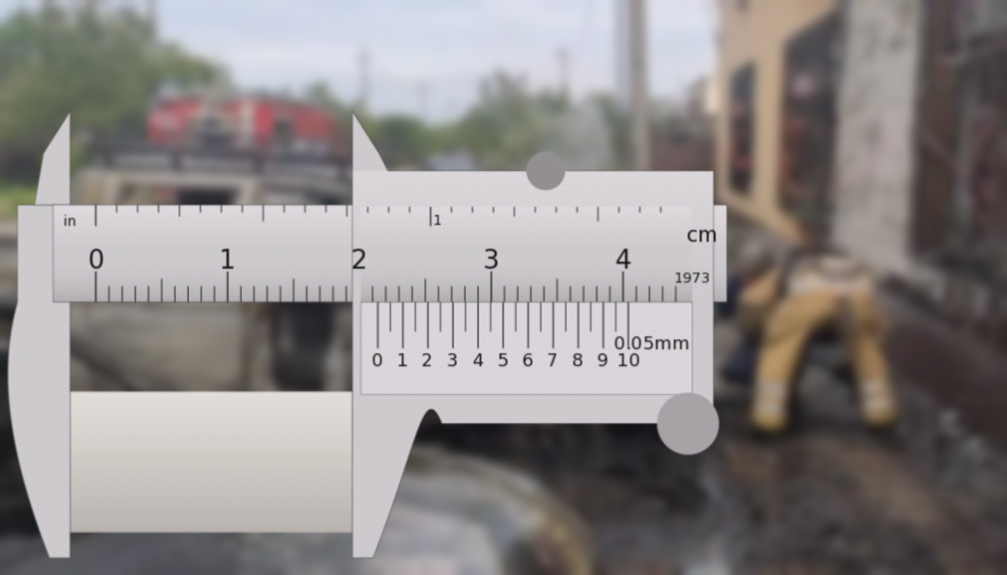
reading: 21.4 mm
